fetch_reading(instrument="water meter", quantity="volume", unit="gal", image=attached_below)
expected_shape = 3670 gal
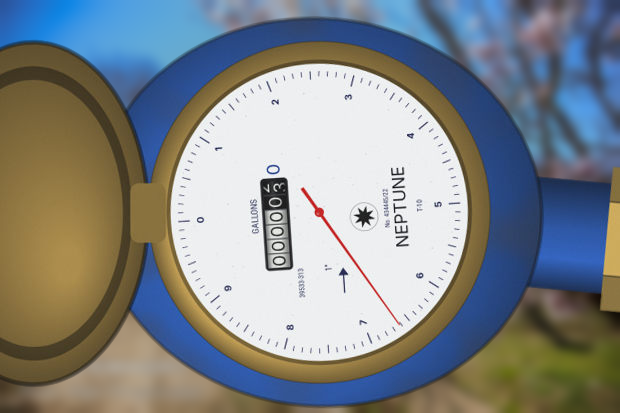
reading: 26.6 gal
